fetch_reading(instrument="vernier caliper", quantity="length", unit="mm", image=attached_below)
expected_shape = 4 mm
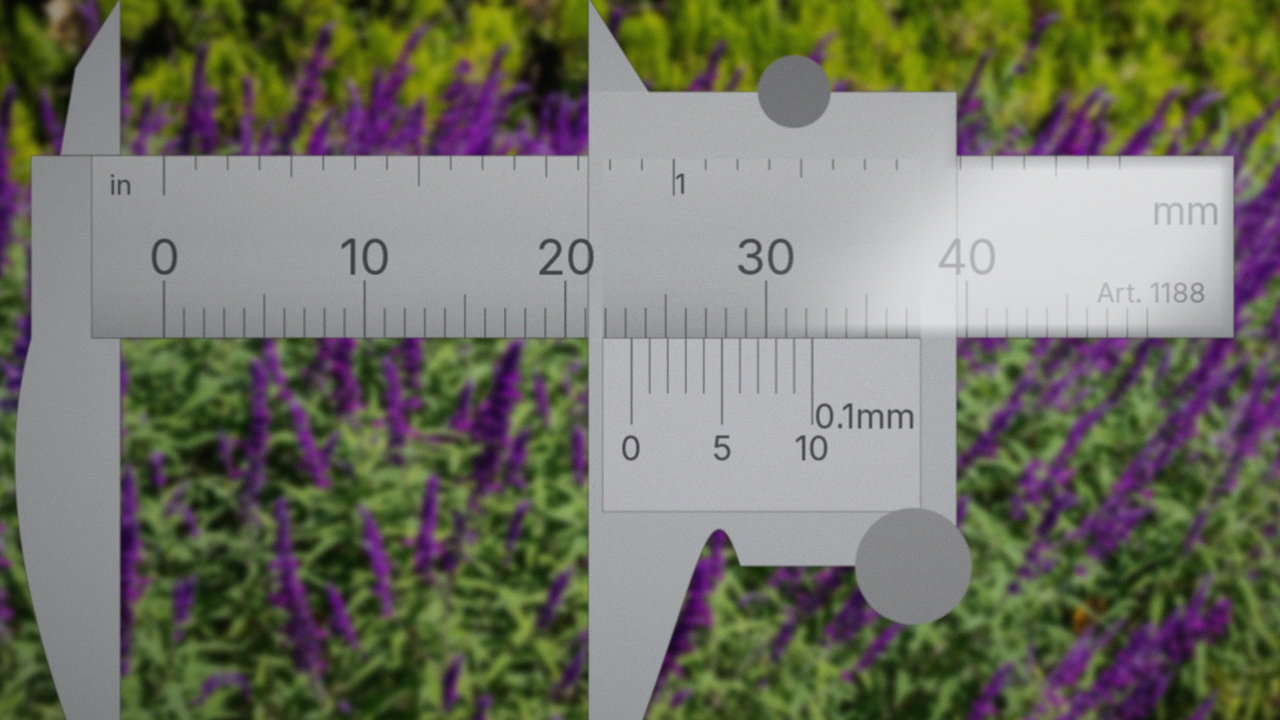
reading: 23.3 mm
